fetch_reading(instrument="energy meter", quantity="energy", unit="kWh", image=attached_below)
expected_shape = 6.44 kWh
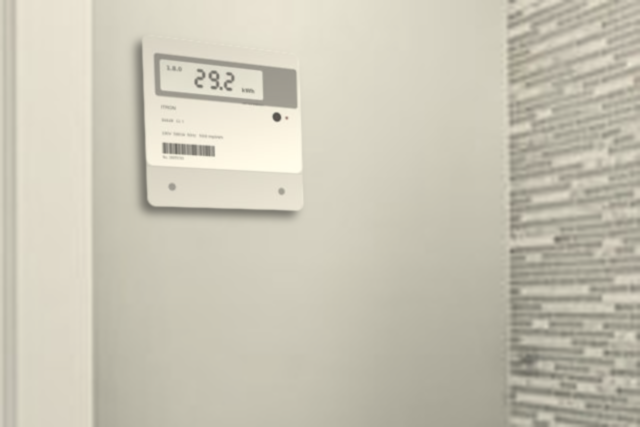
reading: 29.2 kWh
